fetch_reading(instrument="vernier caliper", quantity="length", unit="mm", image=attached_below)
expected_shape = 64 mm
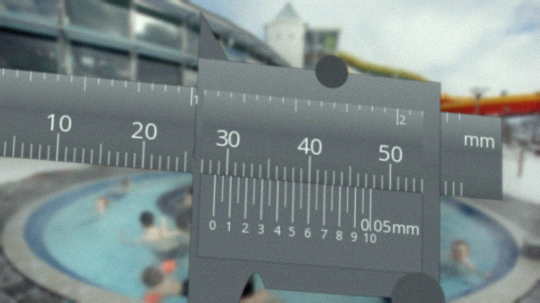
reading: 28.6 mm
